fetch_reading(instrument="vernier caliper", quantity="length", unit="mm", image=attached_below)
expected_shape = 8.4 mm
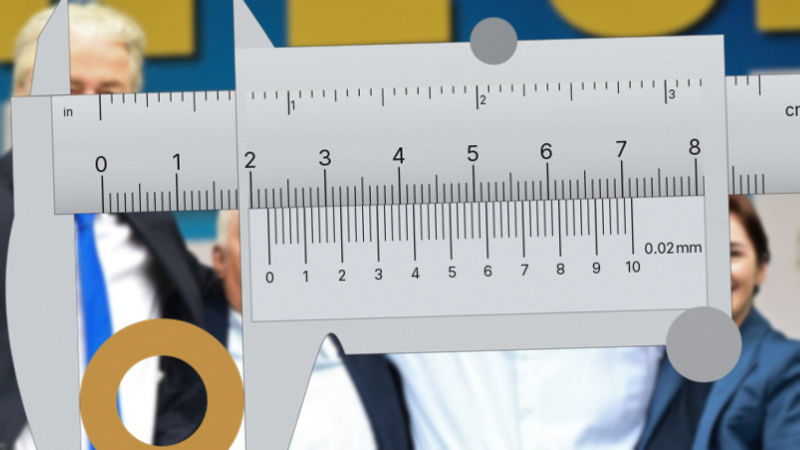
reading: 22.2 mm
